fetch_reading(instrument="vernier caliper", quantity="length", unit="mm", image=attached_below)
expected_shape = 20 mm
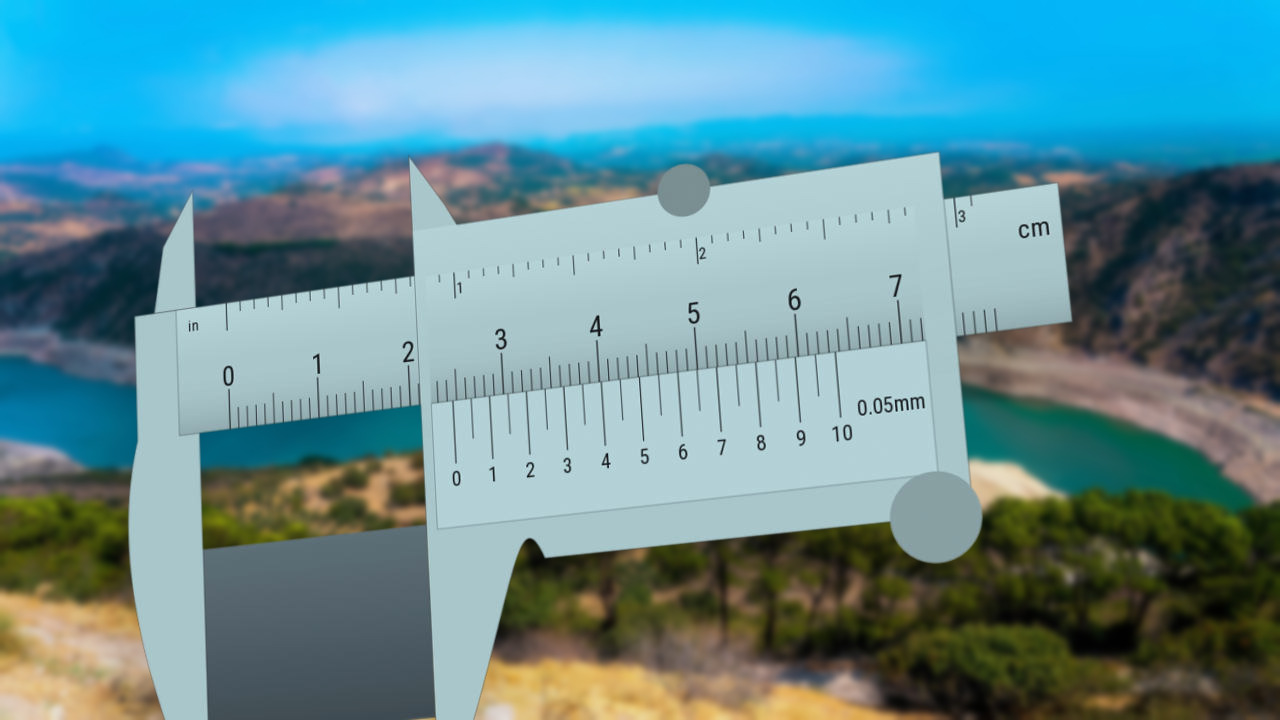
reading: 24.6 mm
